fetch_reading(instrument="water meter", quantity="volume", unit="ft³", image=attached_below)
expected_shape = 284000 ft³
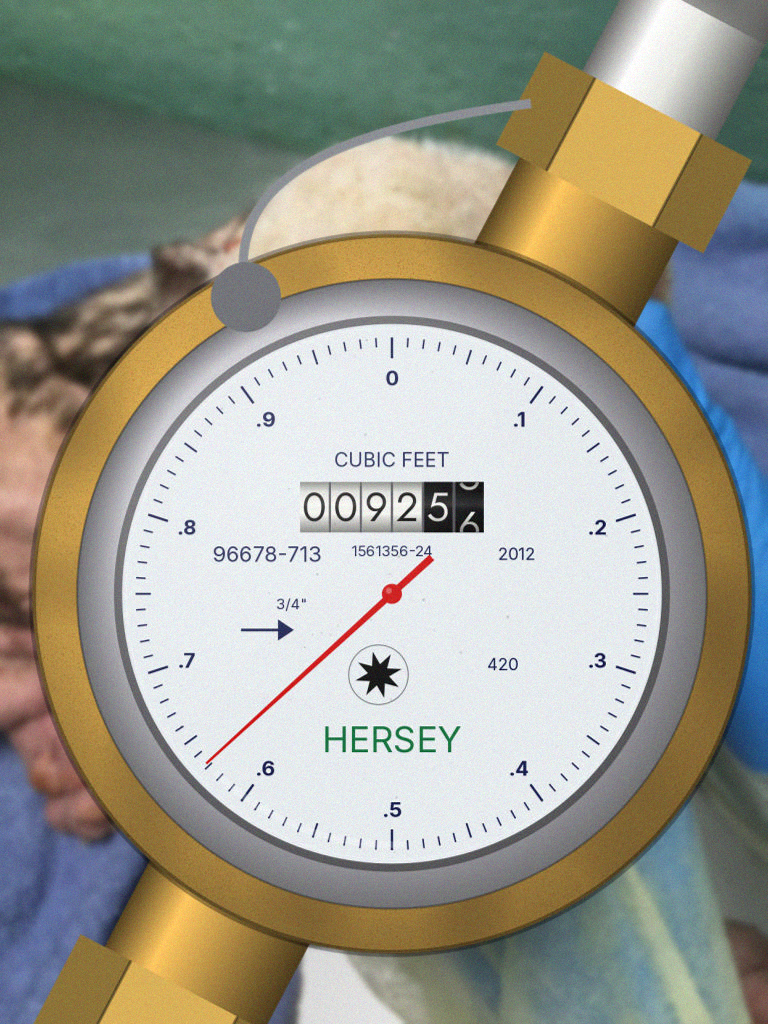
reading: 9255.63 ft³
